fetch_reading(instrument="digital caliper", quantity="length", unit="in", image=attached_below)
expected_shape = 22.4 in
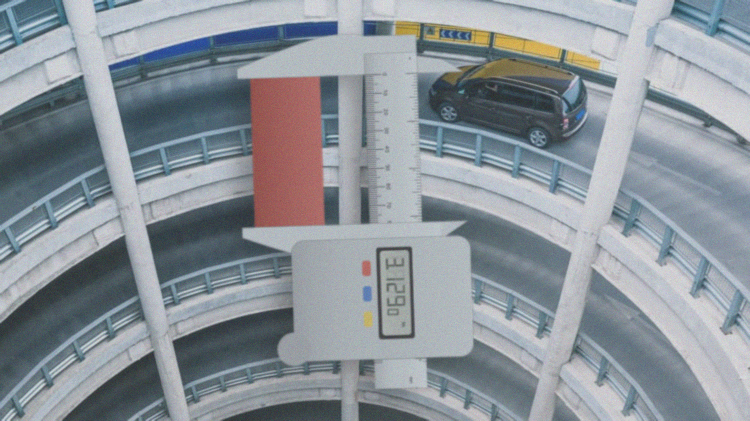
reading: 3.1290 in
